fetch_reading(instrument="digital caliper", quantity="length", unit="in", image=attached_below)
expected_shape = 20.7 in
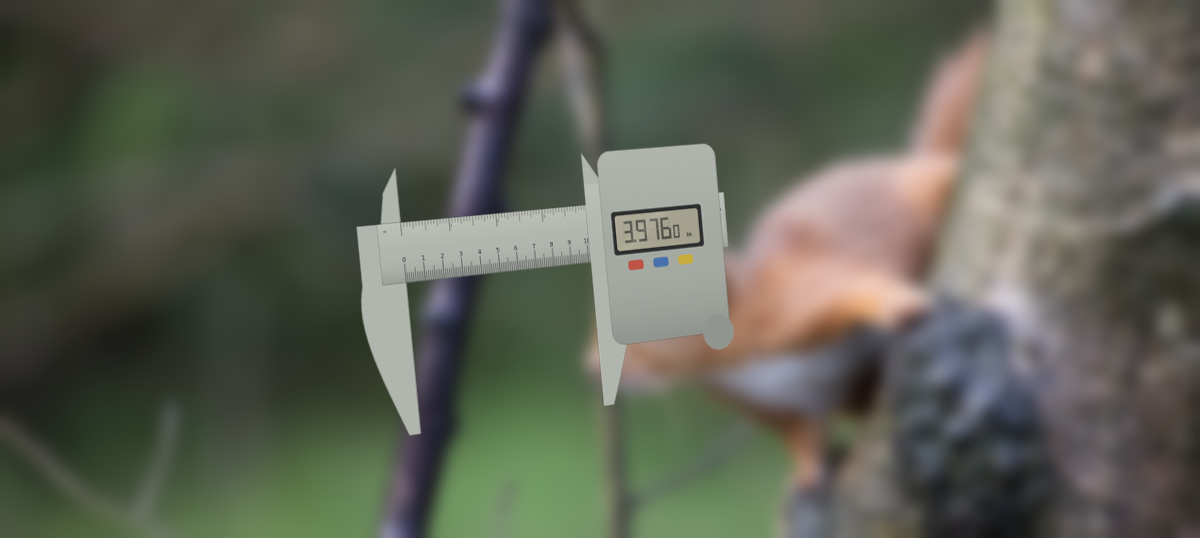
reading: 3.9760 in
